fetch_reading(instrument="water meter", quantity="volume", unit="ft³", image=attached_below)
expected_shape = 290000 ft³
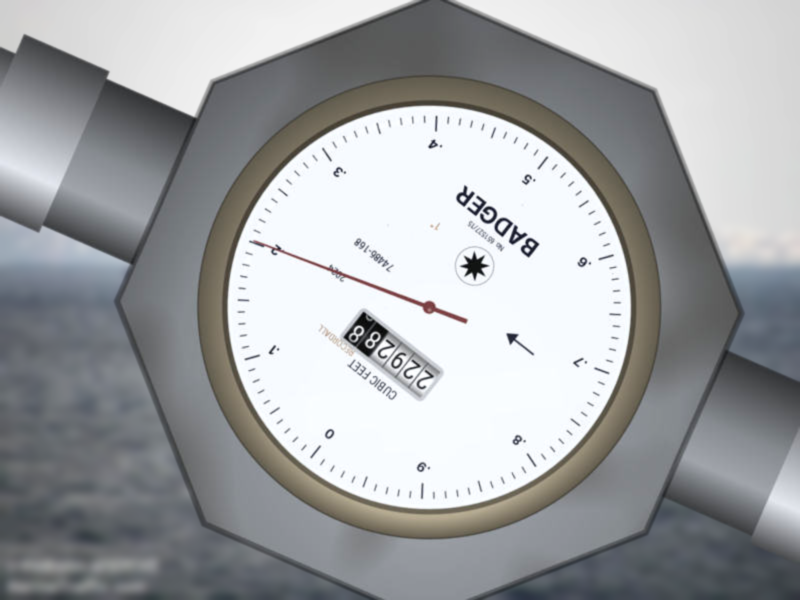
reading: 229288.20 ft³
